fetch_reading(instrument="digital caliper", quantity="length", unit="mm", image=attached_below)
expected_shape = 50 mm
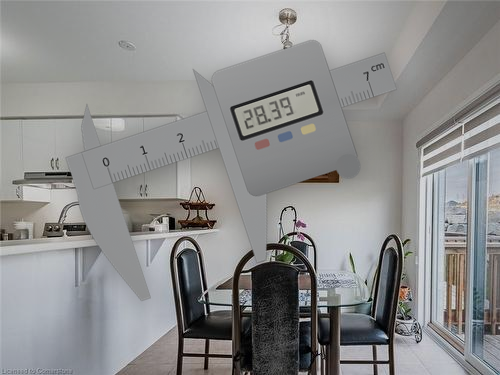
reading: 28.39 mm
